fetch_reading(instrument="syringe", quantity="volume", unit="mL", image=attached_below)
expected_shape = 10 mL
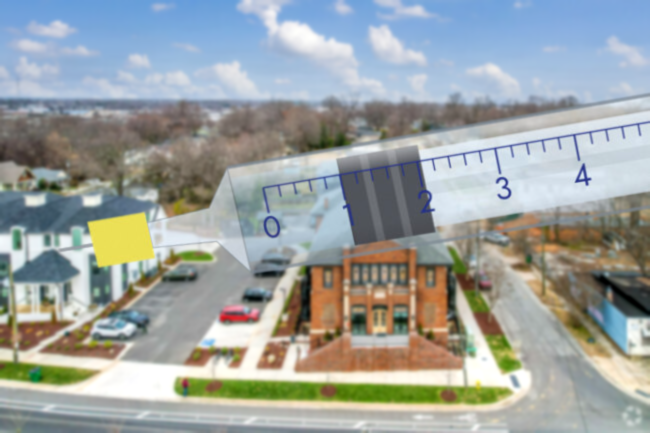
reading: 1 mL
